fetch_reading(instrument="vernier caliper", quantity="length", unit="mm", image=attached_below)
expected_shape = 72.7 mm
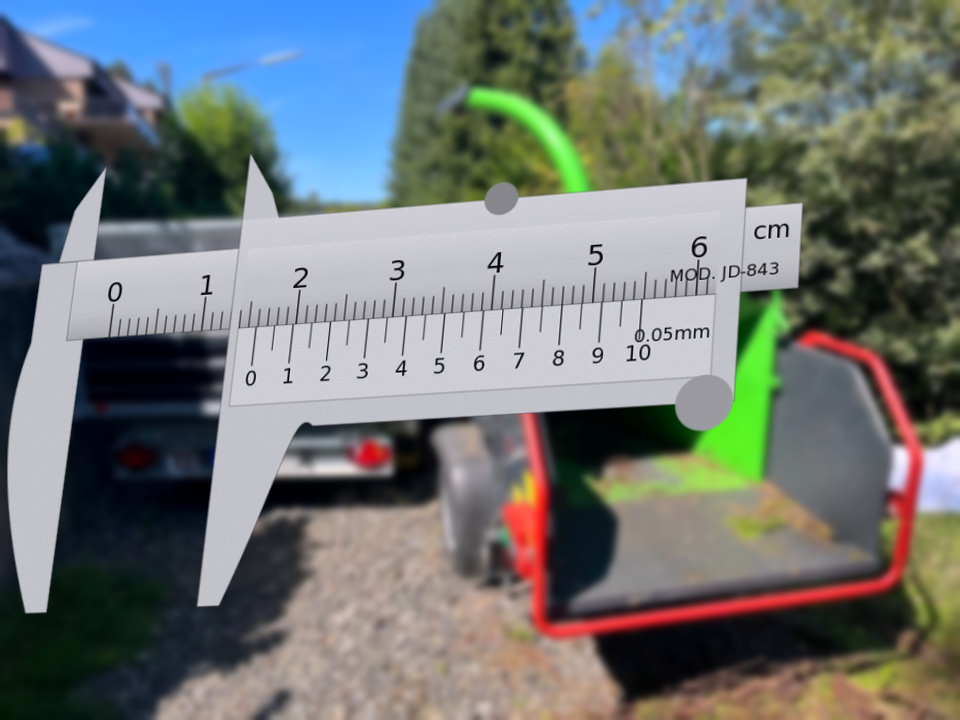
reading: 15.8 mm
